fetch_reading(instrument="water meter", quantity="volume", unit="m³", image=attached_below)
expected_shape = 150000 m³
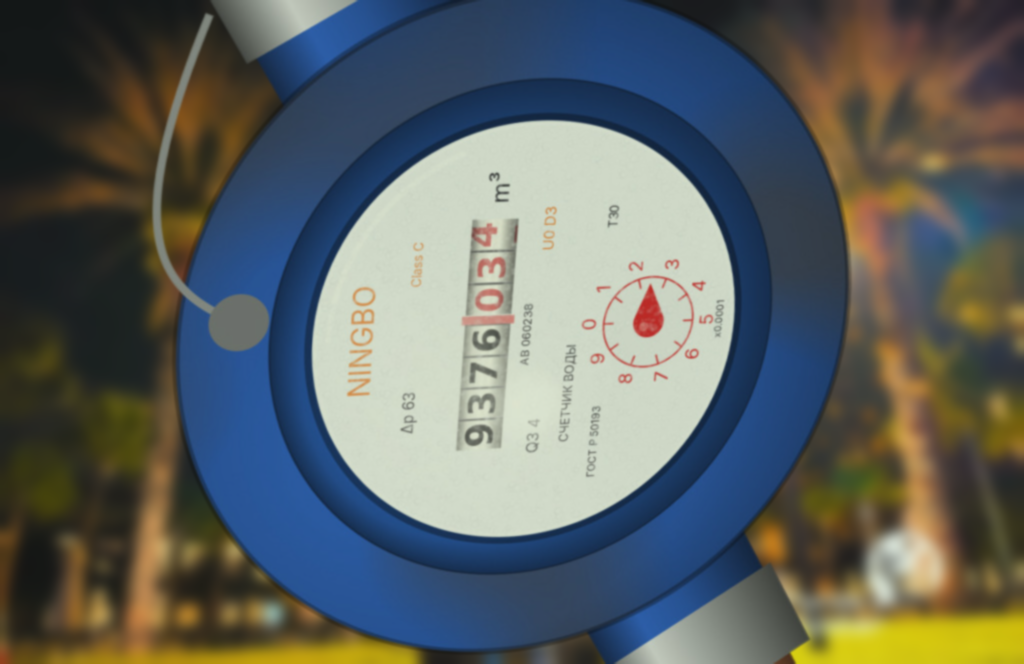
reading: 9376.0342 m³
